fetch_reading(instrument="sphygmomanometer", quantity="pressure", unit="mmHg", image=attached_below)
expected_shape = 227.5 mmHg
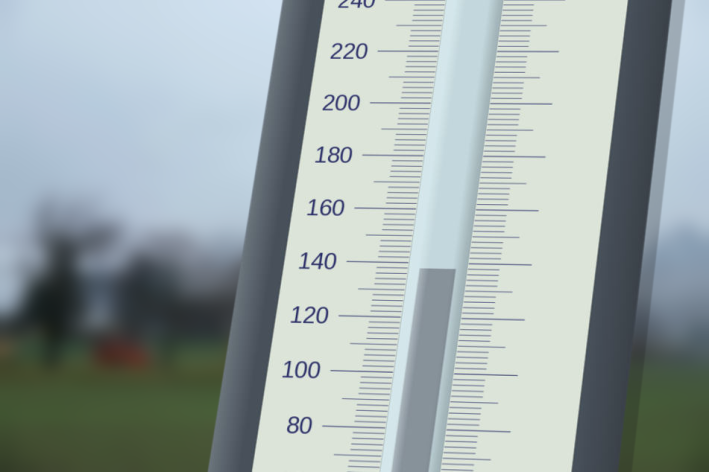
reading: 138 mmHg
